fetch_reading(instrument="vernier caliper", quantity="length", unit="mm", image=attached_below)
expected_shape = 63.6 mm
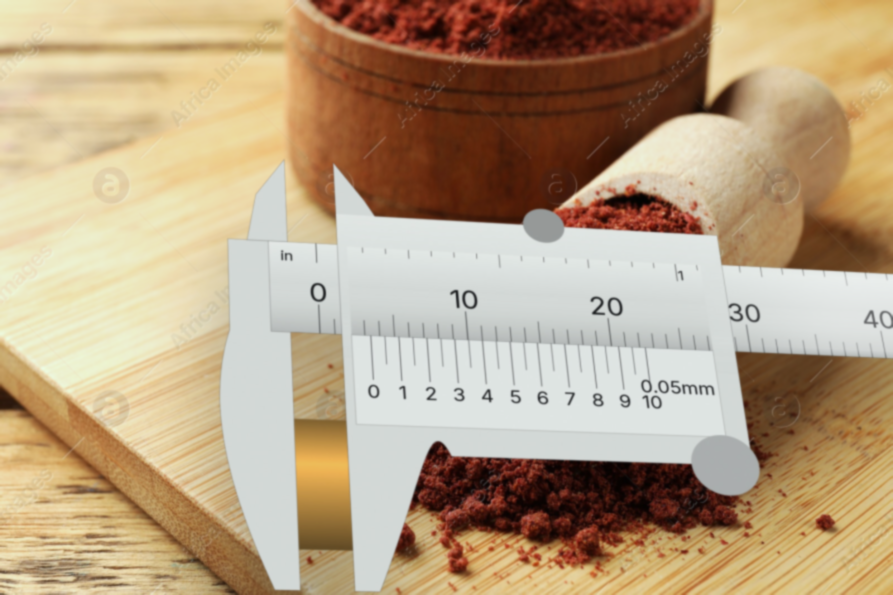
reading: 3.4 mm
